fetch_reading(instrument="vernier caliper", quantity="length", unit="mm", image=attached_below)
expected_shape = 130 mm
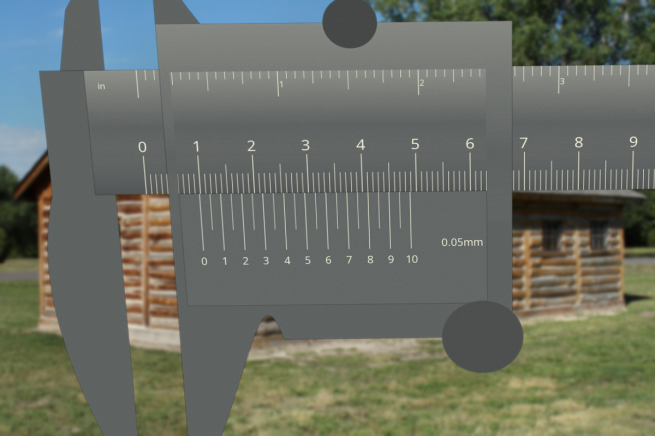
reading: 9.8 mm
